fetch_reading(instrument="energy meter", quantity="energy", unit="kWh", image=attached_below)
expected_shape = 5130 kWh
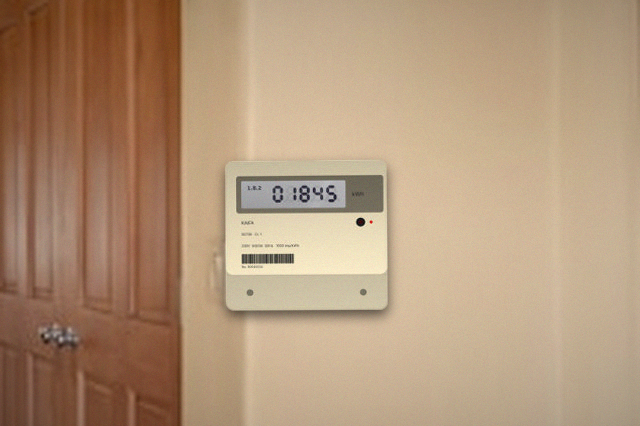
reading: 1845 kWh
